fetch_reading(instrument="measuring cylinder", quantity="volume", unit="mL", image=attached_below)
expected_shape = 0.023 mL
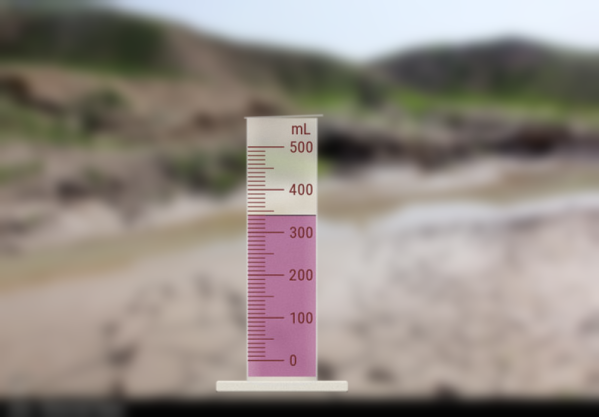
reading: 340 mL
